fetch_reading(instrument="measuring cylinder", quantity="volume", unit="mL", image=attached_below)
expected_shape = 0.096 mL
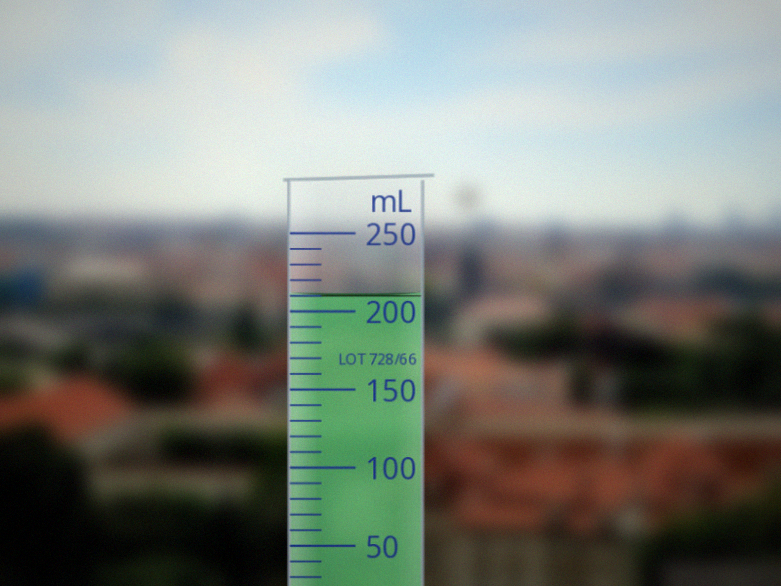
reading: 210 mL
